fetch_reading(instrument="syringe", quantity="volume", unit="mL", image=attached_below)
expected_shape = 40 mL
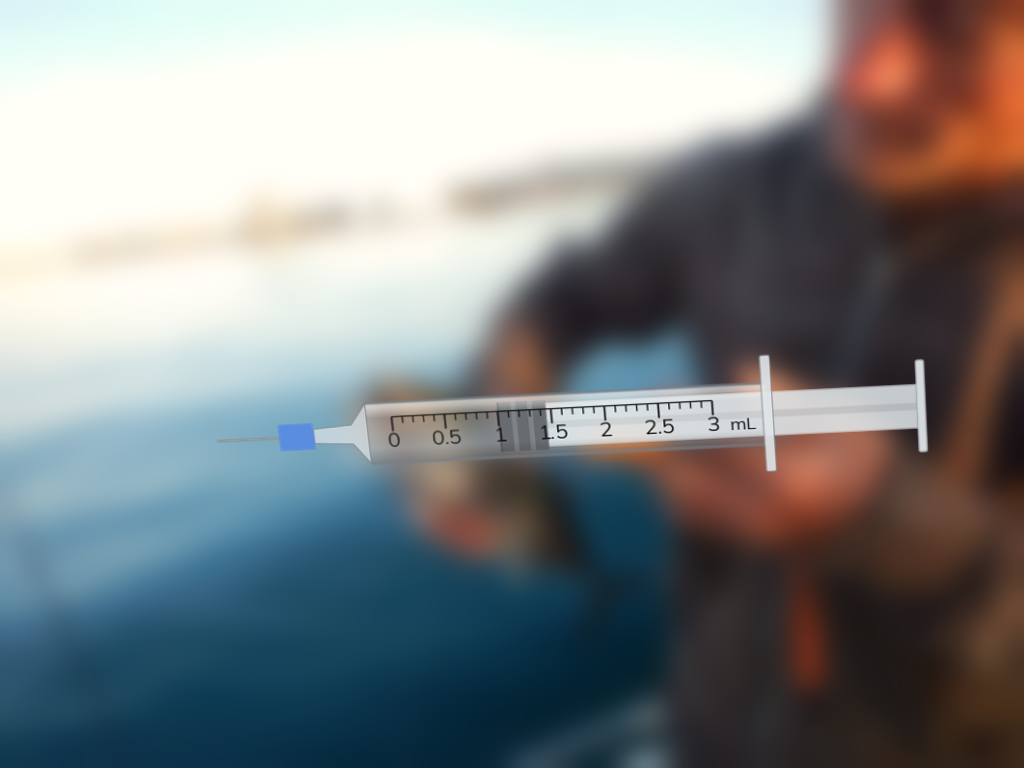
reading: 1 mL
